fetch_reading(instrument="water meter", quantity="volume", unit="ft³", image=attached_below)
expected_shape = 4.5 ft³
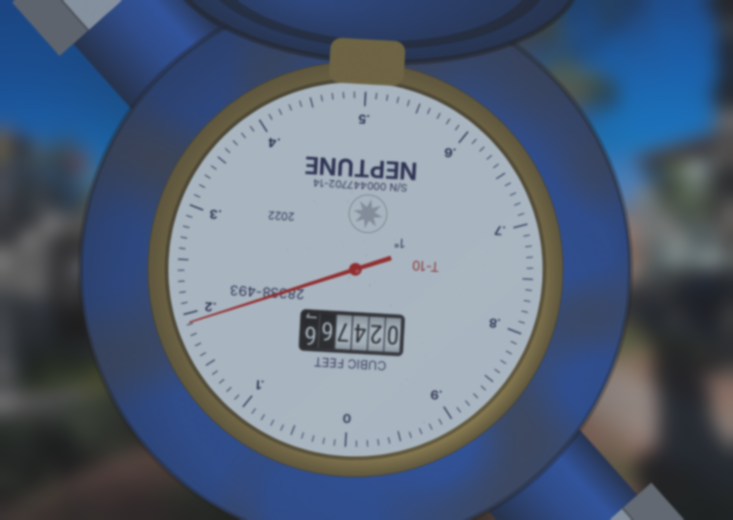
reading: 24766.19 ft³
